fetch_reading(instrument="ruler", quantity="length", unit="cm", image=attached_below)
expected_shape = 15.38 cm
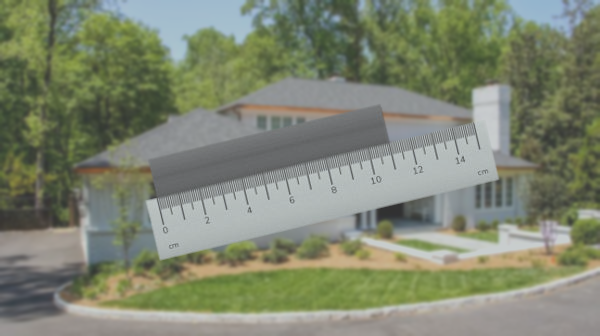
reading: 11 cm
